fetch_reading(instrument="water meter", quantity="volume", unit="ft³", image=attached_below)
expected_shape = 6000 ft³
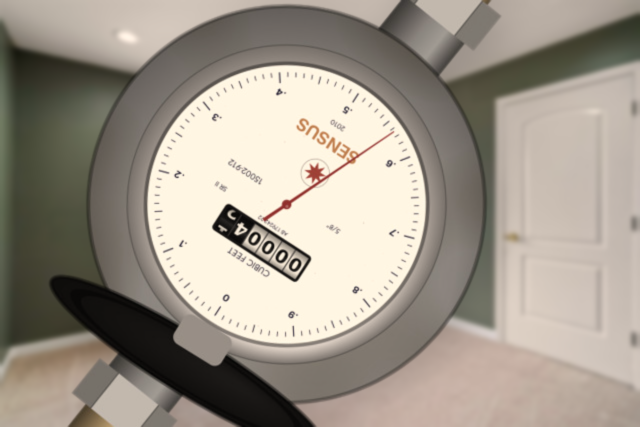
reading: 41.56 ft³
